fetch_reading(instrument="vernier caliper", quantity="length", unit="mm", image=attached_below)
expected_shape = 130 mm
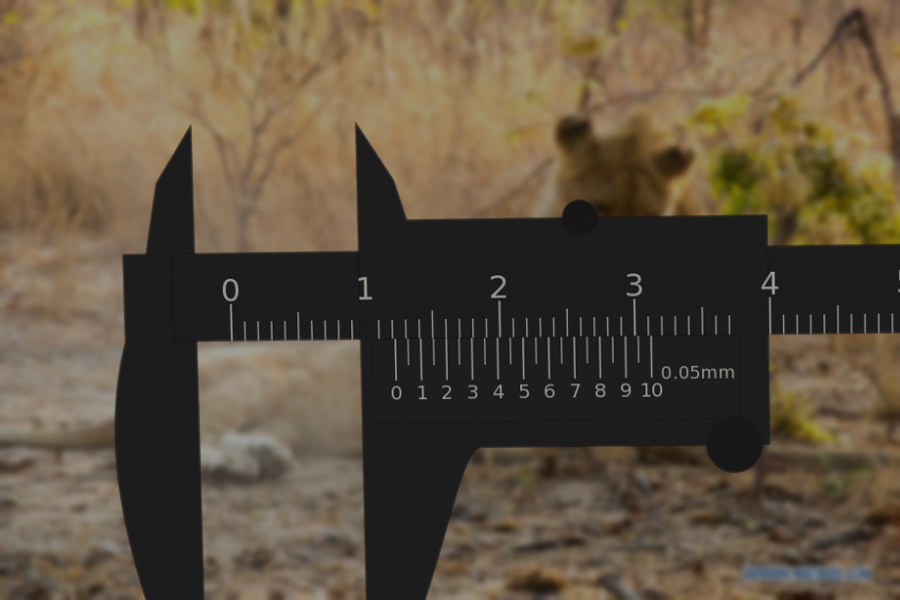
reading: 12.2 mm
